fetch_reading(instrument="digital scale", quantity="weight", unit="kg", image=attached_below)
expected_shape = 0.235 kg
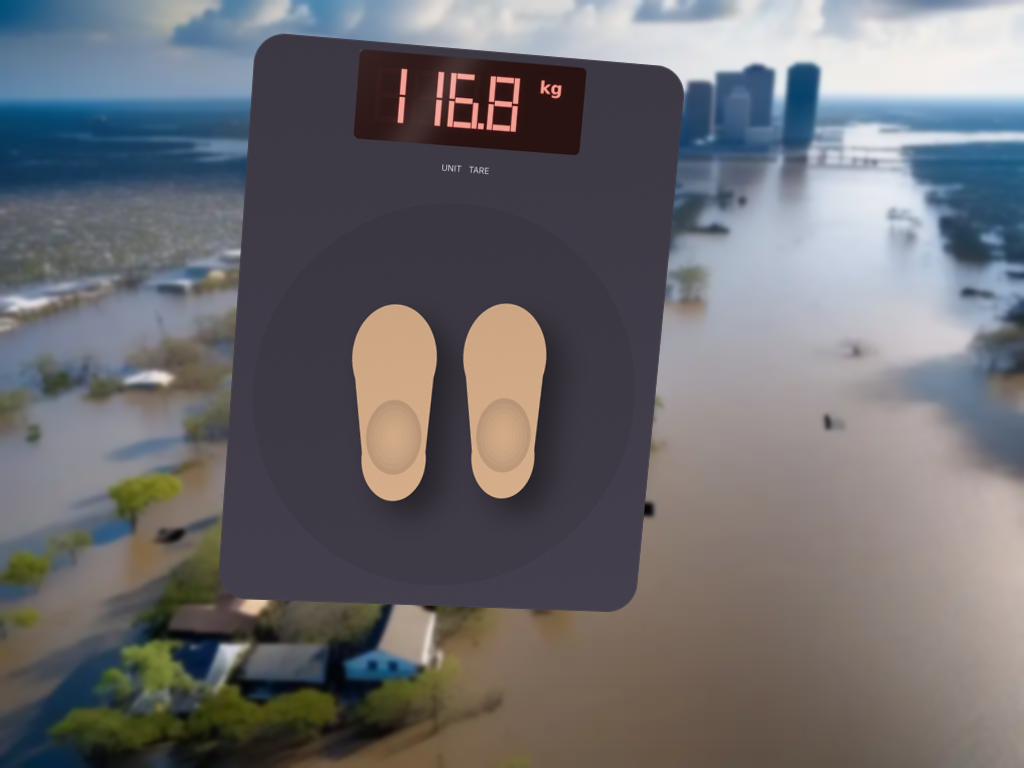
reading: 116.8 kg
